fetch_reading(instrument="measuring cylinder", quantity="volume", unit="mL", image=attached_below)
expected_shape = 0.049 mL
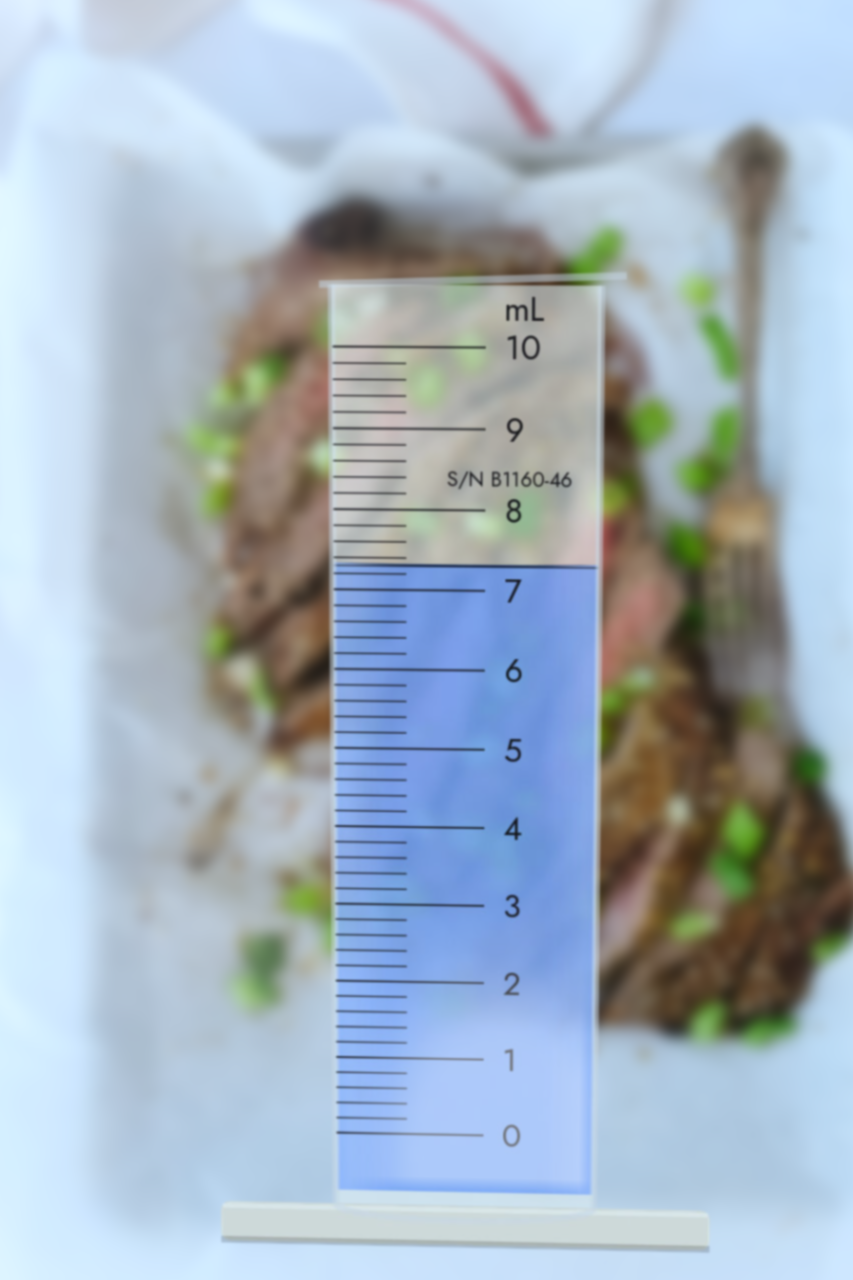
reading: 7.3 mL
